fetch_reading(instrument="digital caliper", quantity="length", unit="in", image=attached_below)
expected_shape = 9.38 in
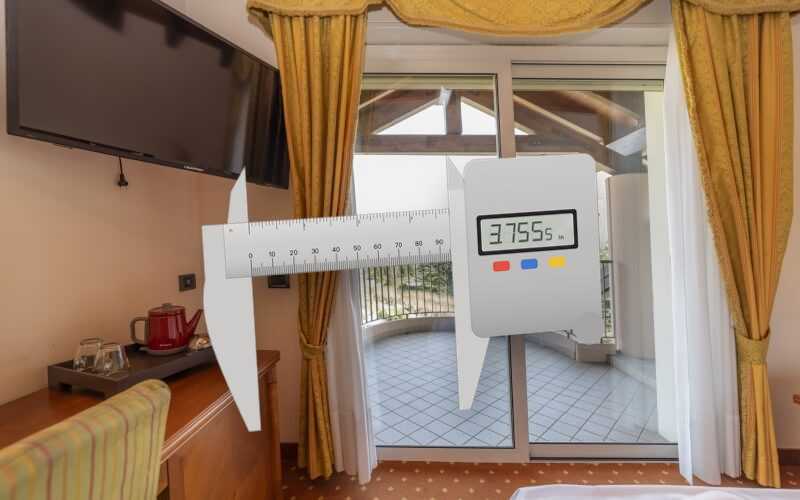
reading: 3.7555 in
